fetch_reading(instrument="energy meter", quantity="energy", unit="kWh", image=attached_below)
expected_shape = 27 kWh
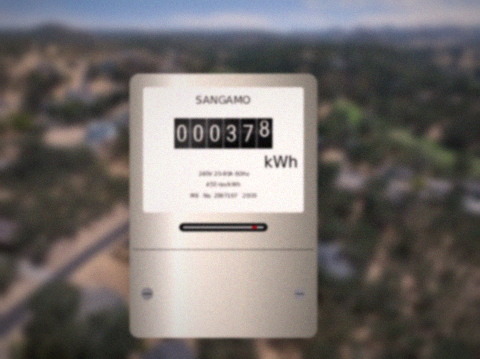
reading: 378 kWh
